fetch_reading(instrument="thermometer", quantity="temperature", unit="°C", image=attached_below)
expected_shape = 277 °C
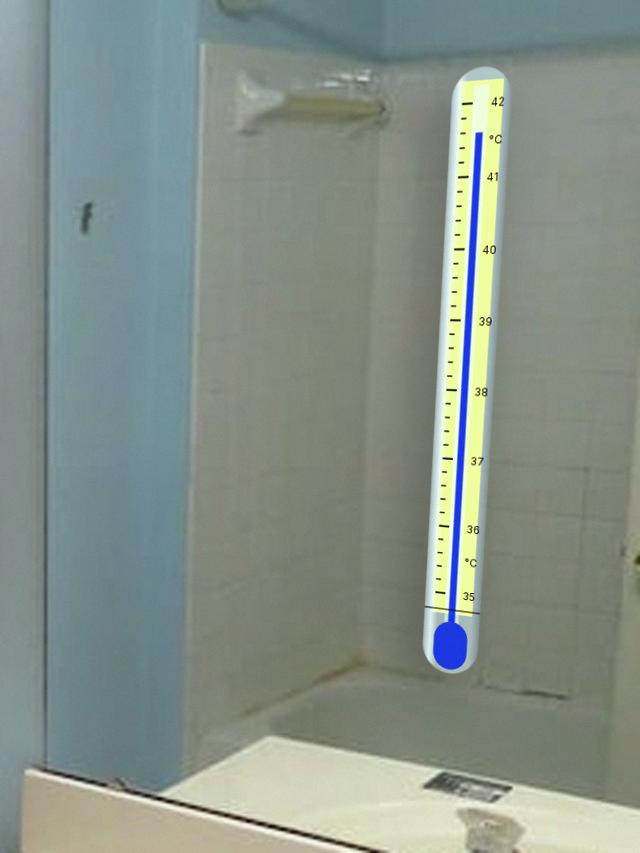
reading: 41.6 °C
